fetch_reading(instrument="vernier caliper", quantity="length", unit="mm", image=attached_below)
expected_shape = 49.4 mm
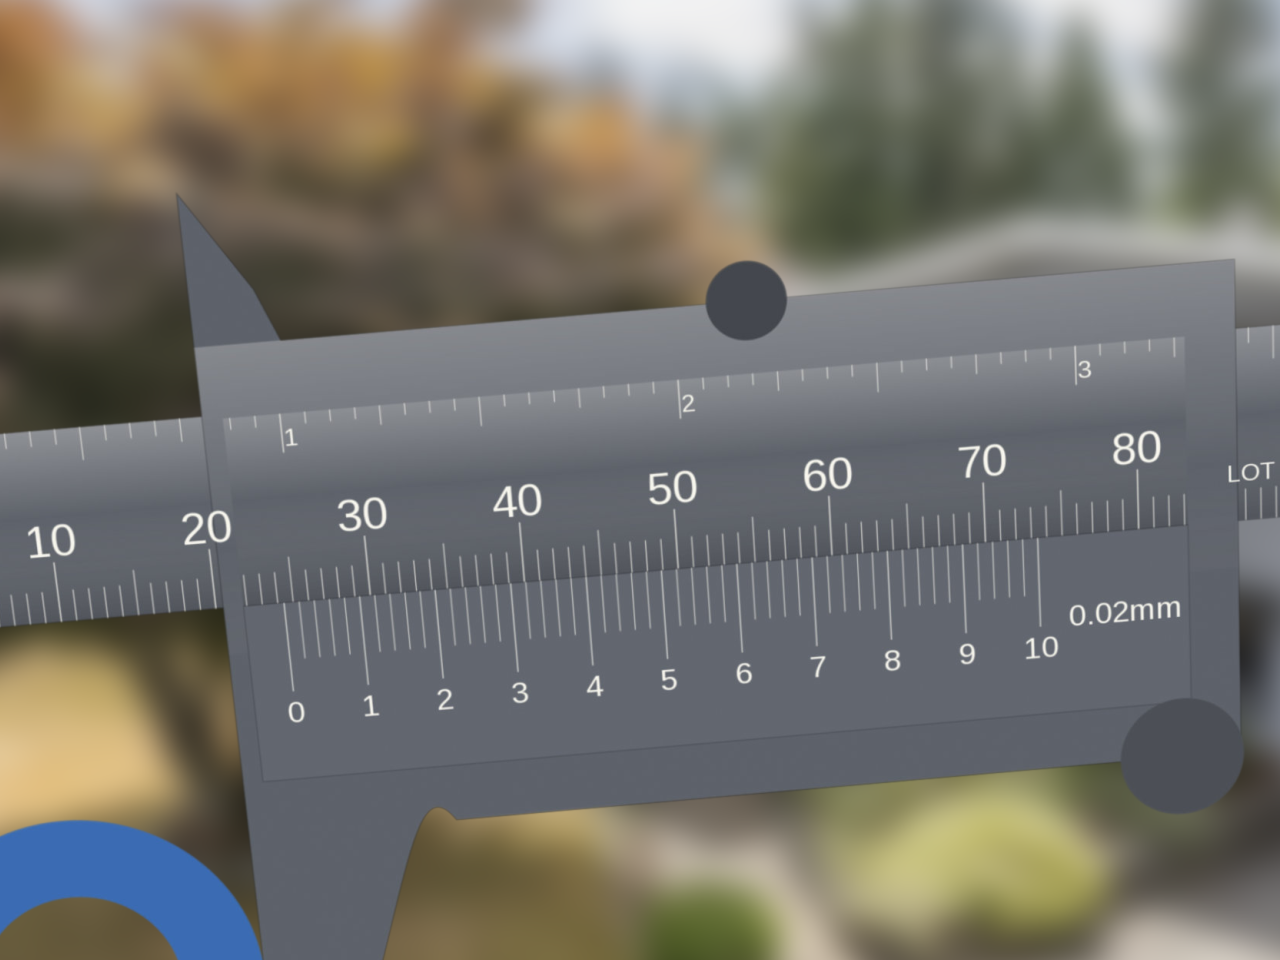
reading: 24.4 mm
